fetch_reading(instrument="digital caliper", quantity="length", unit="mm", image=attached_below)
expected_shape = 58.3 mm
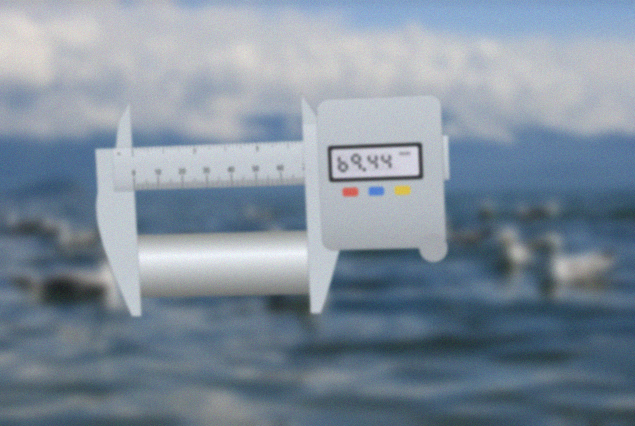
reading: 69.44 mm
